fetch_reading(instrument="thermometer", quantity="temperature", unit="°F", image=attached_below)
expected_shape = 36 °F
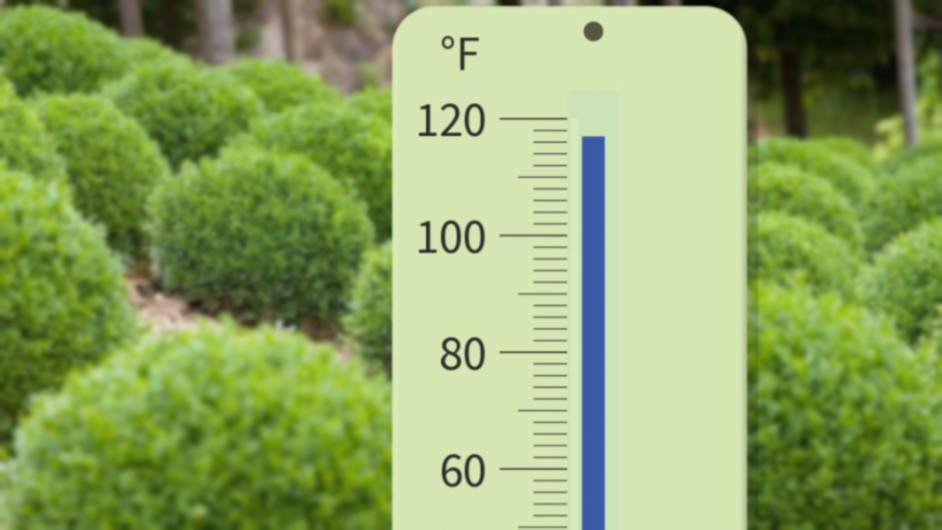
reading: 117 °F
